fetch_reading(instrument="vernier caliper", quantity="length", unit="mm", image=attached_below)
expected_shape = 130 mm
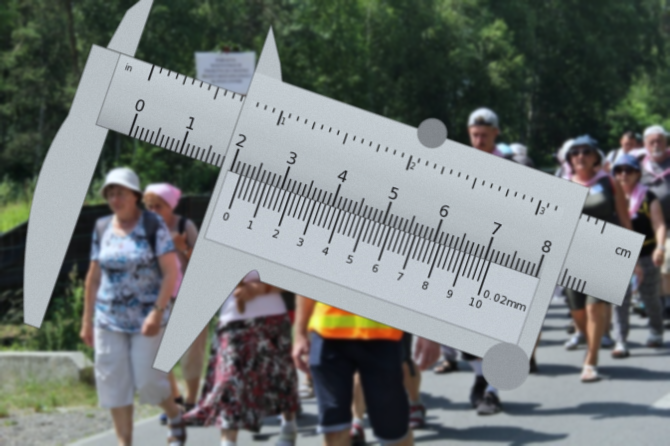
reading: 22.0 mm
